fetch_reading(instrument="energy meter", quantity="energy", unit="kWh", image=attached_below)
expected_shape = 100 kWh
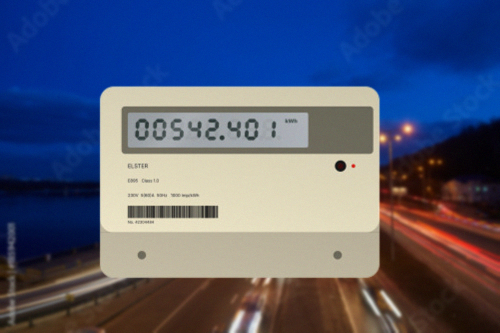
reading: 542.401 kWh
